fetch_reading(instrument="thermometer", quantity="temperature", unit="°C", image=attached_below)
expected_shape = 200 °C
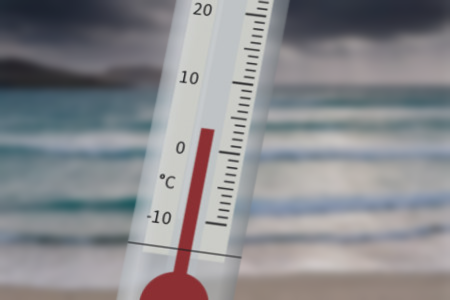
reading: 3 °C
